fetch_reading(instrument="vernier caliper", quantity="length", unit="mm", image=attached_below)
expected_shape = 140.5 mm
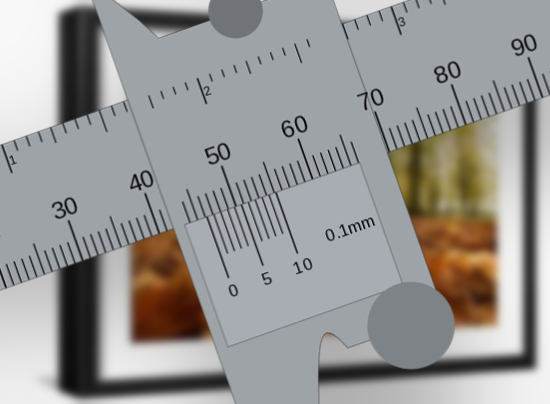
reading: 46.2 mm
